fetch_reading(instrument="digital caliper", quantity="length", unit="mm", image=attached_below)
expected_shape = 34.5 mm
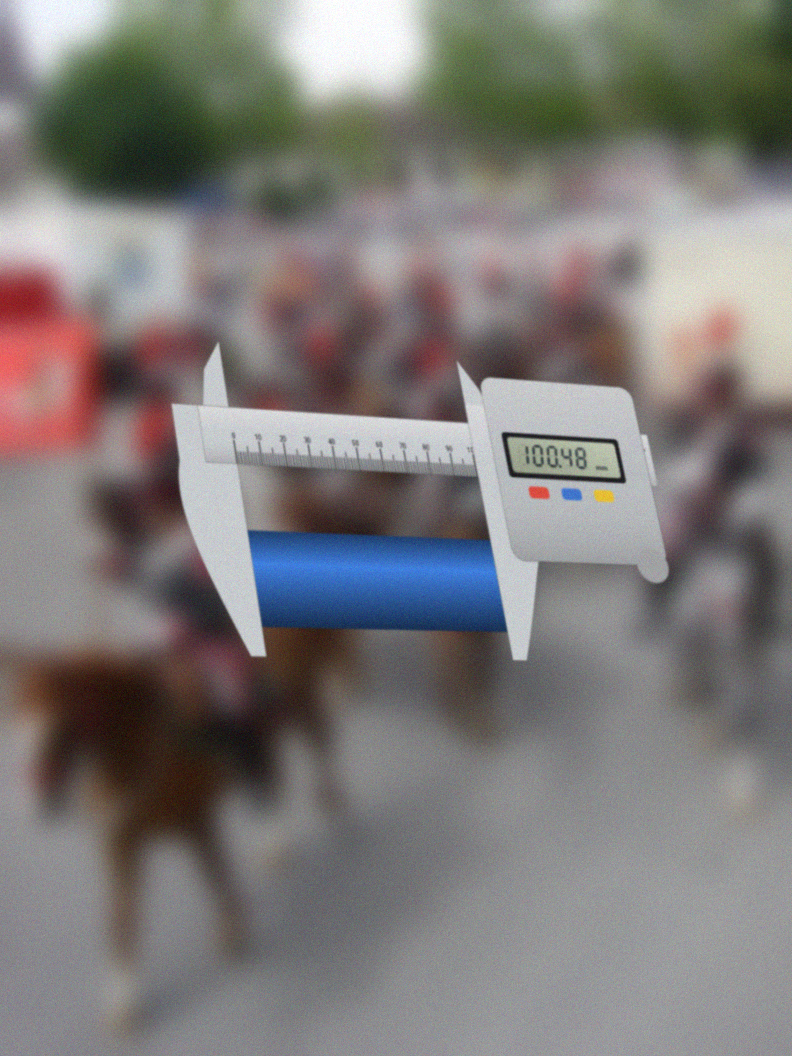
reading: 100.48 mm
